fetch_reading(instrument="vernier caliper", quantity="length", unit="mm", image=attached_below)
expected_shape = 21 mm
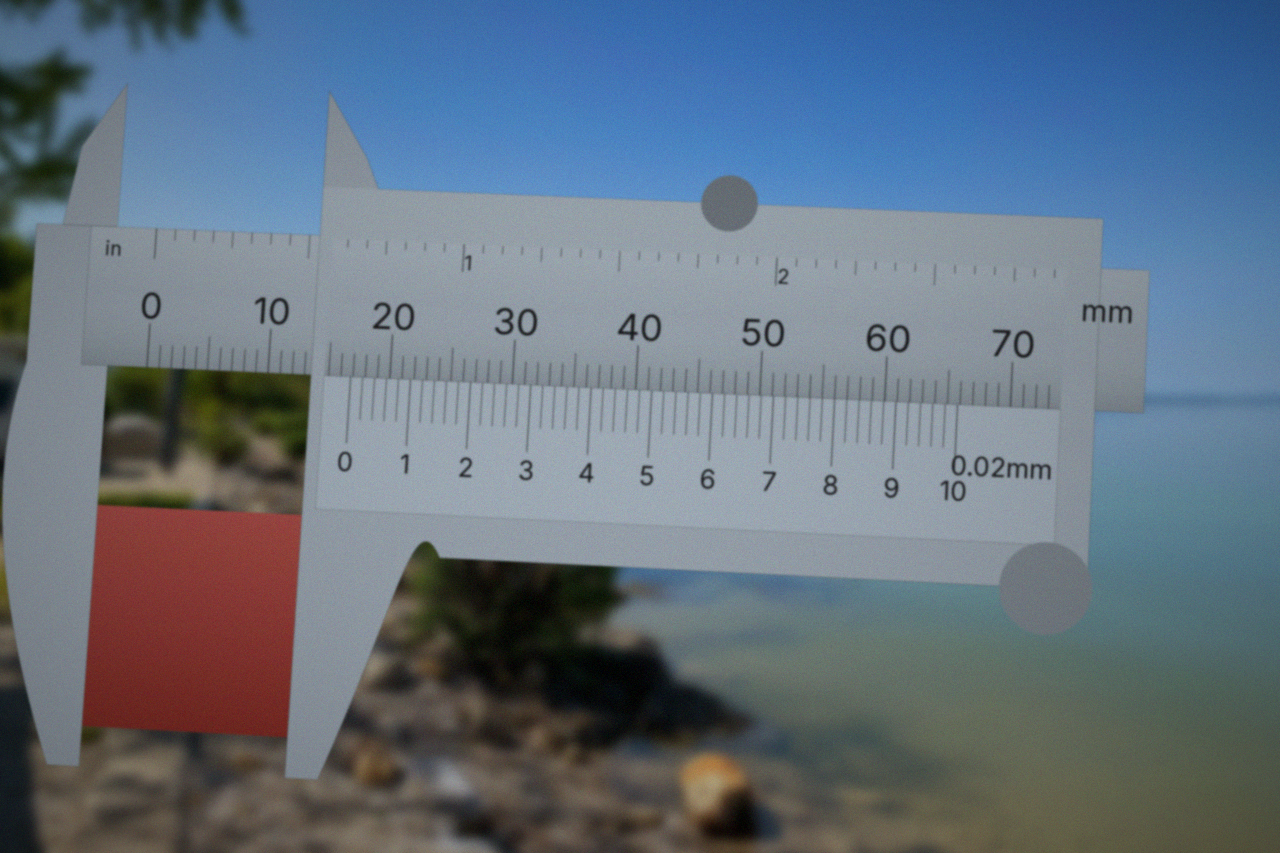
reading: 16.8 mm
